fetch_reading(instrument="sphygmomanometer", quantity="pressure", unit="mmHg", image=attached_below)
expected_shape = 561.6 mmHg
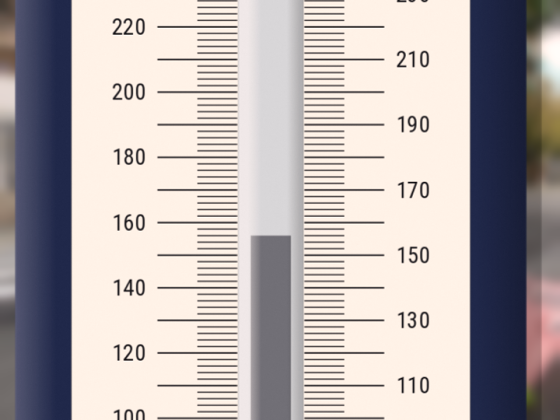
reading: 156 mmHg
